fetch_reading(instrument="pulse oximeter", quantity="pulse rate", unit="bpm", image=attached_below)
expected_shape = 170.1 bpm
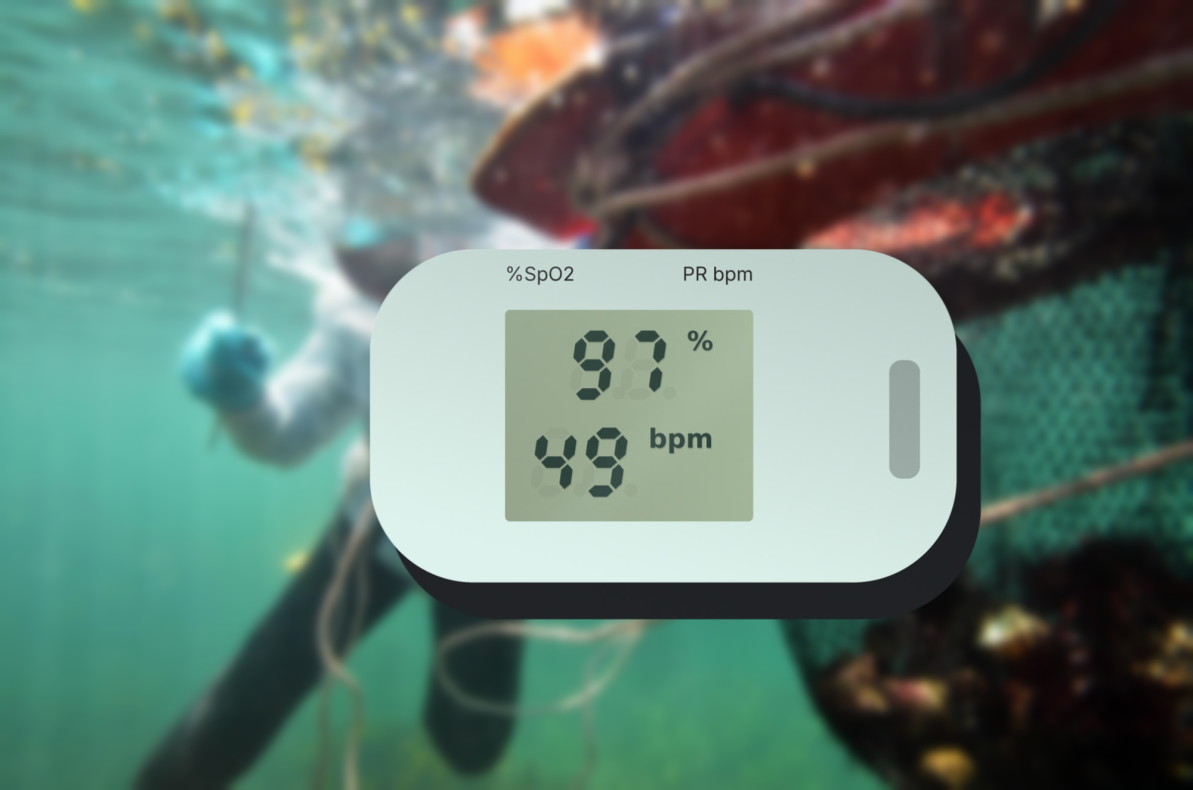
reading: 49 bpm
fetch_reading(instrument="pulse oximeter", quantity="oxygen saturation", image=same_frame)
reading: 97 %
